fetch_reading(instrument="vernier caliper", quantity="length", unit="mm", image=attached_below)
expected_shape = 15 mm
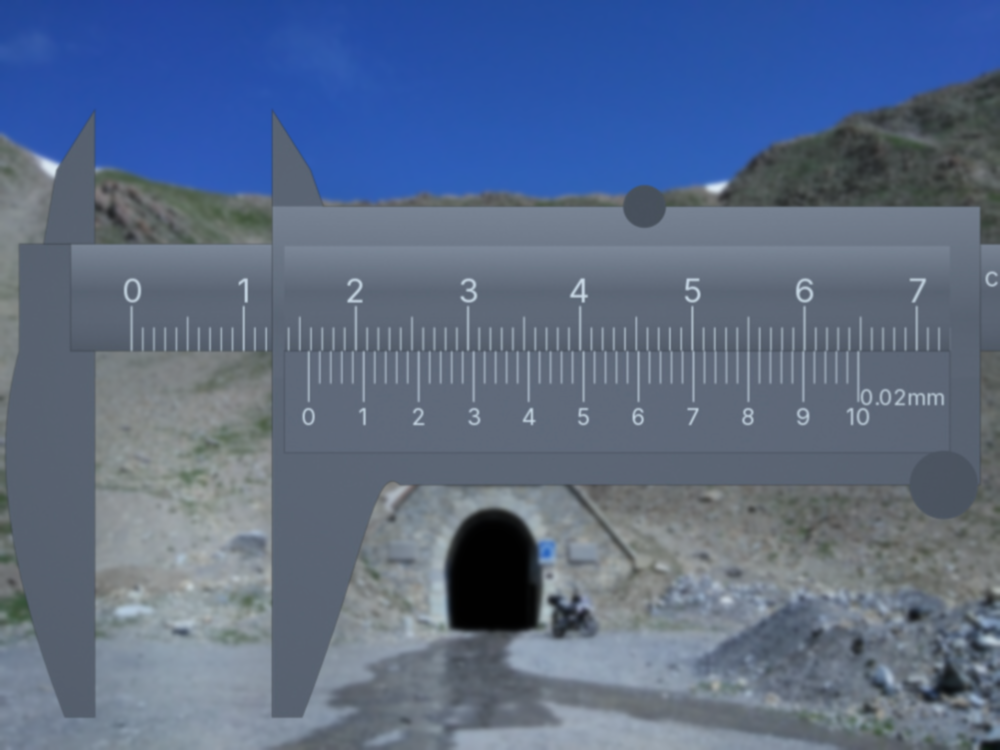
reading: 15.8 mm
